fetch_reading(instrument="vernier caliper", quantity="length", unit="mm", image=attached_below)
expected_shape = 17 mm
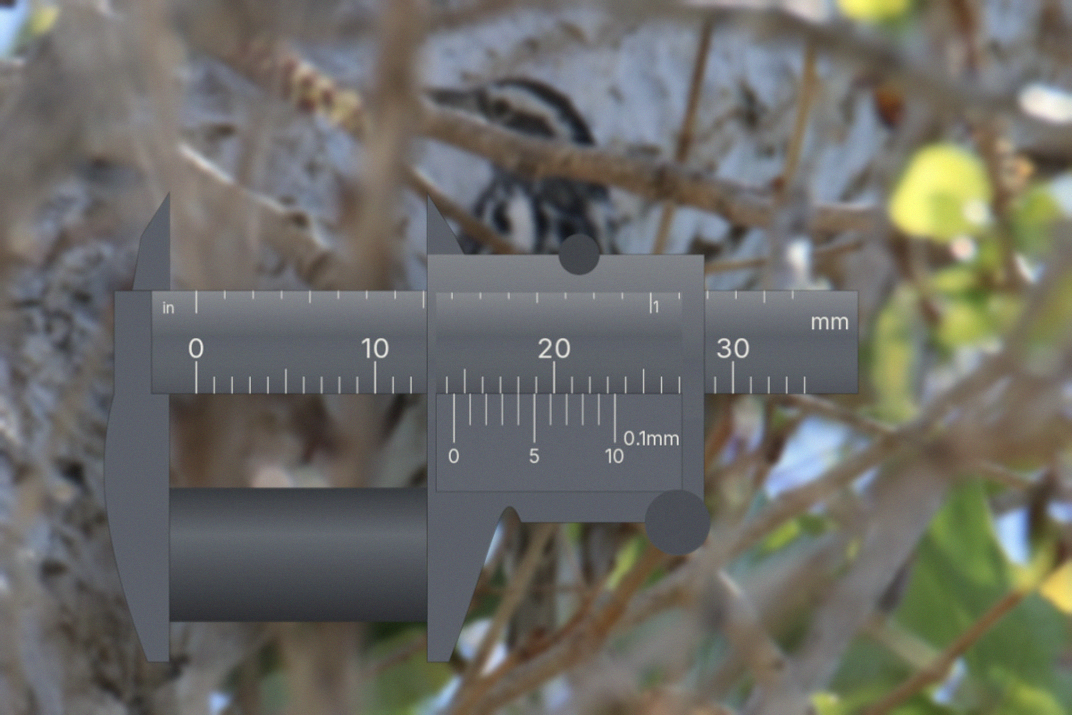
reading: 14.4 mm
